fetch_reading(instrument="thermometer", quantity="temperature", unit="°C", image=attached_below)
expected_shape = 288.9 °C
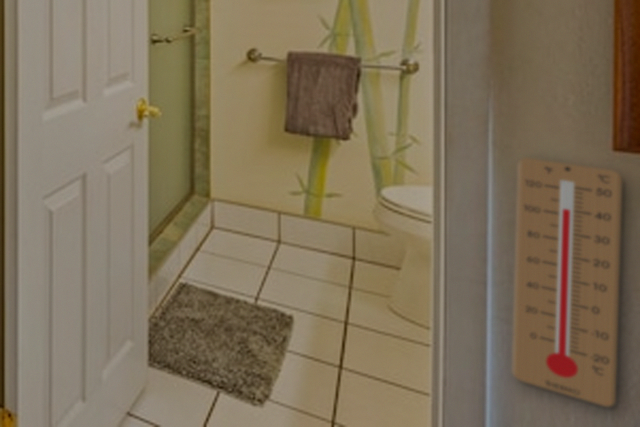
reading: 40 °C
